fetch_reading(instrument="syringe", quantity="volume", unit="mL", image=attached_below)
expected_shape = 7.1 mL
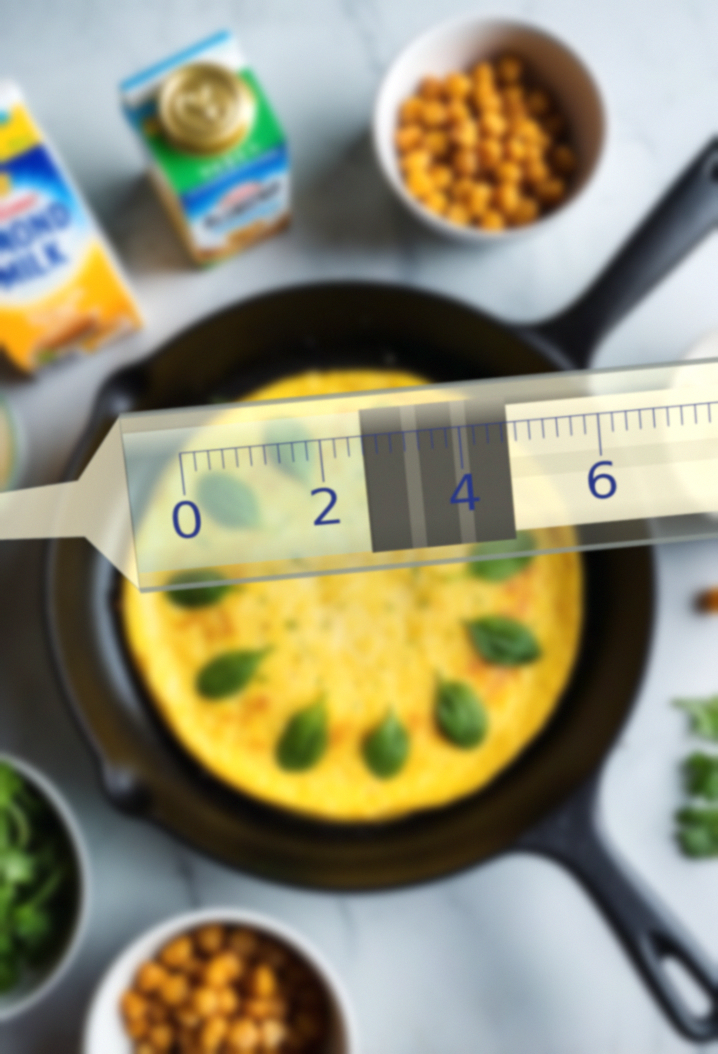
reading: 2.6 mL
